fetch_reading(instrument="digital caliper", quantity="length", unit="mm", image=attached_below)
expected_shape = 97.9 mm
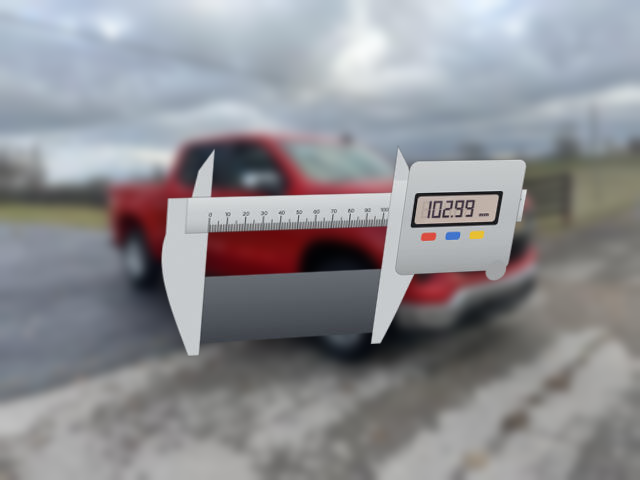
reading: 102.99 mm
